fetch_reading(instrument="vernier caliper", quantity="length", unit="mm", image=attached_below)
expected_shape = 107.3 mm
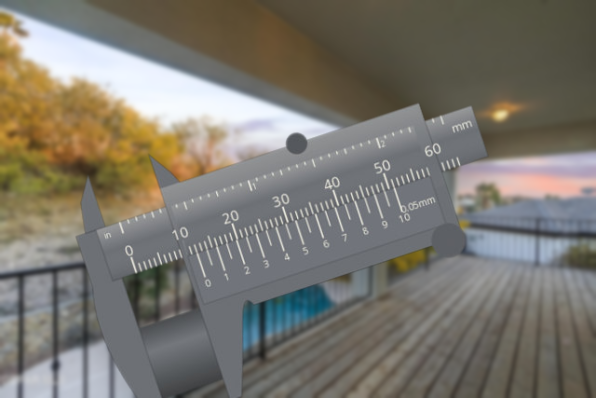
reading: 12.0 mm
